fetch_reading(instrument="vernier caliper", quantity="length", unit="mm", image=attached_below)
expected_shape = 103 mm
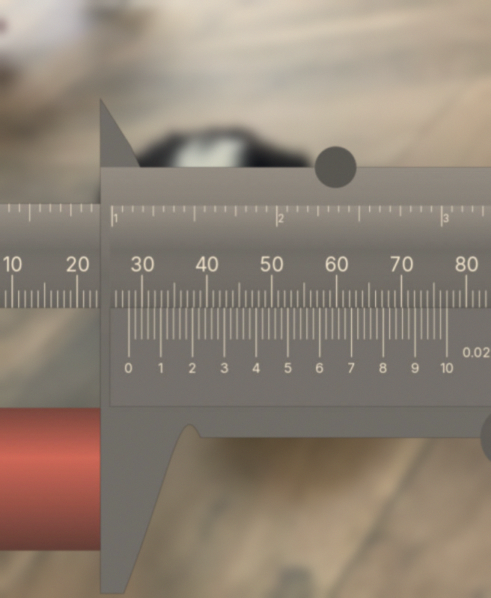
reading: 28.0 mm
